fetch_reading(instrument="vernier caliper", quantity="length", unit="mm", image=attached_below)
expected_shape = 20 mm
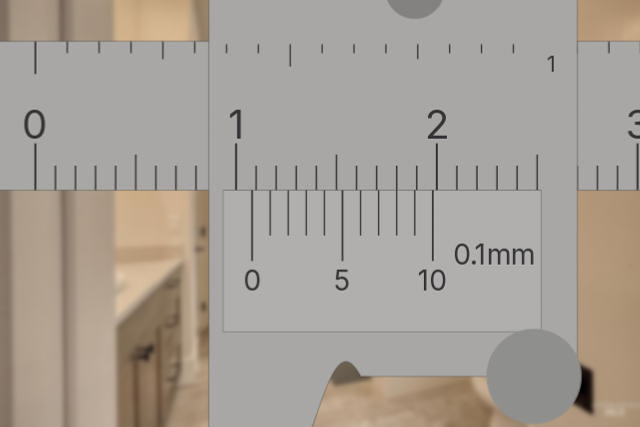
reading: 10.8 mm
